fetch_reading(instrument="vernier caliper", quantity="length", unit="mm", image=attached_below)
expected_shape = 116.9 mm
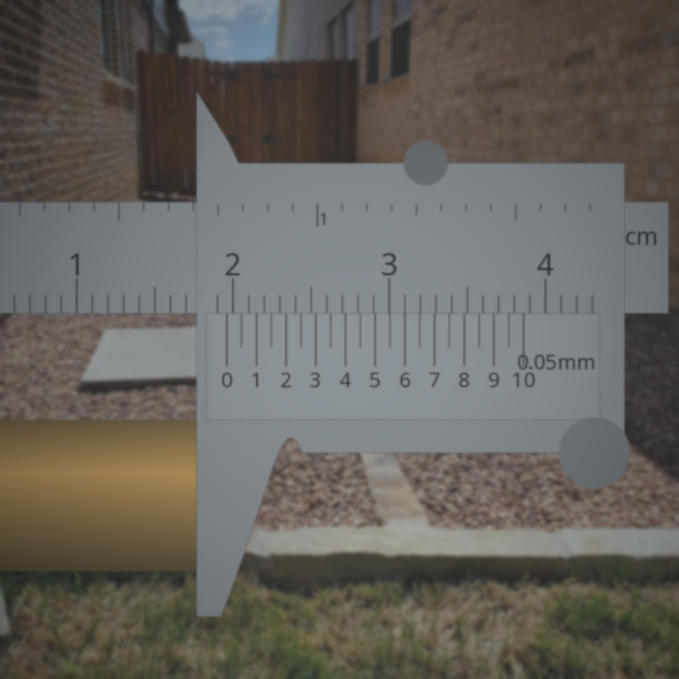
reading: 19.6 mm
